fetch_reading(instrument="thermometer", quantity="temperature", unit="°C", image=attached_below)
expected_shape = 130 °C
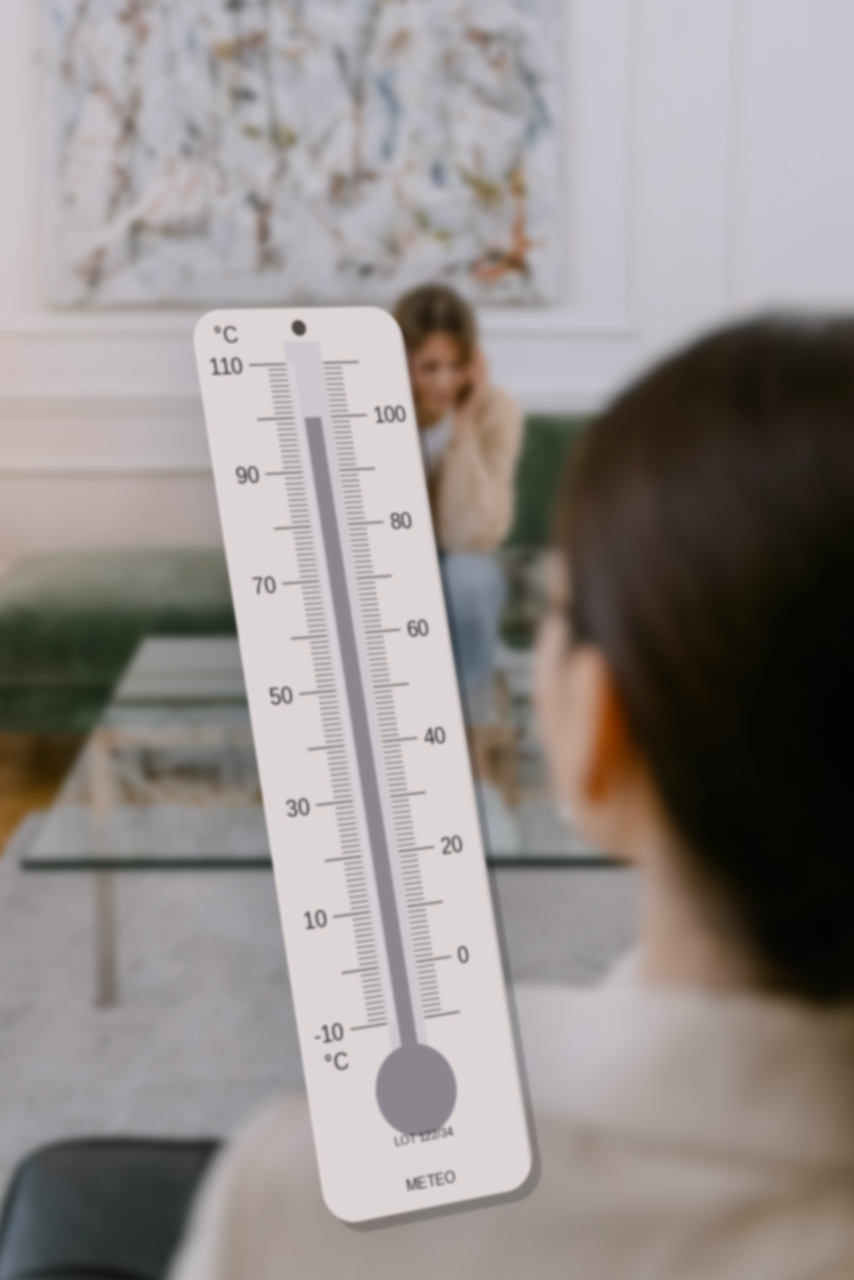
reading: 100 °C
